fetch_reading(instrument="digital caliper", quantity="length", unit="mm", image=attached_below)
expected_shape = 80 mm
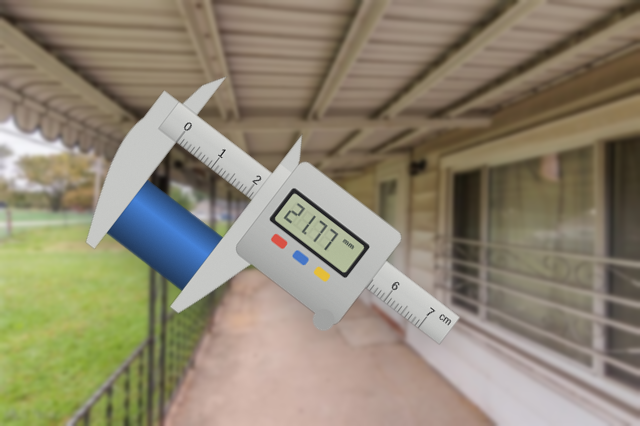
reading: 21.77 mm
